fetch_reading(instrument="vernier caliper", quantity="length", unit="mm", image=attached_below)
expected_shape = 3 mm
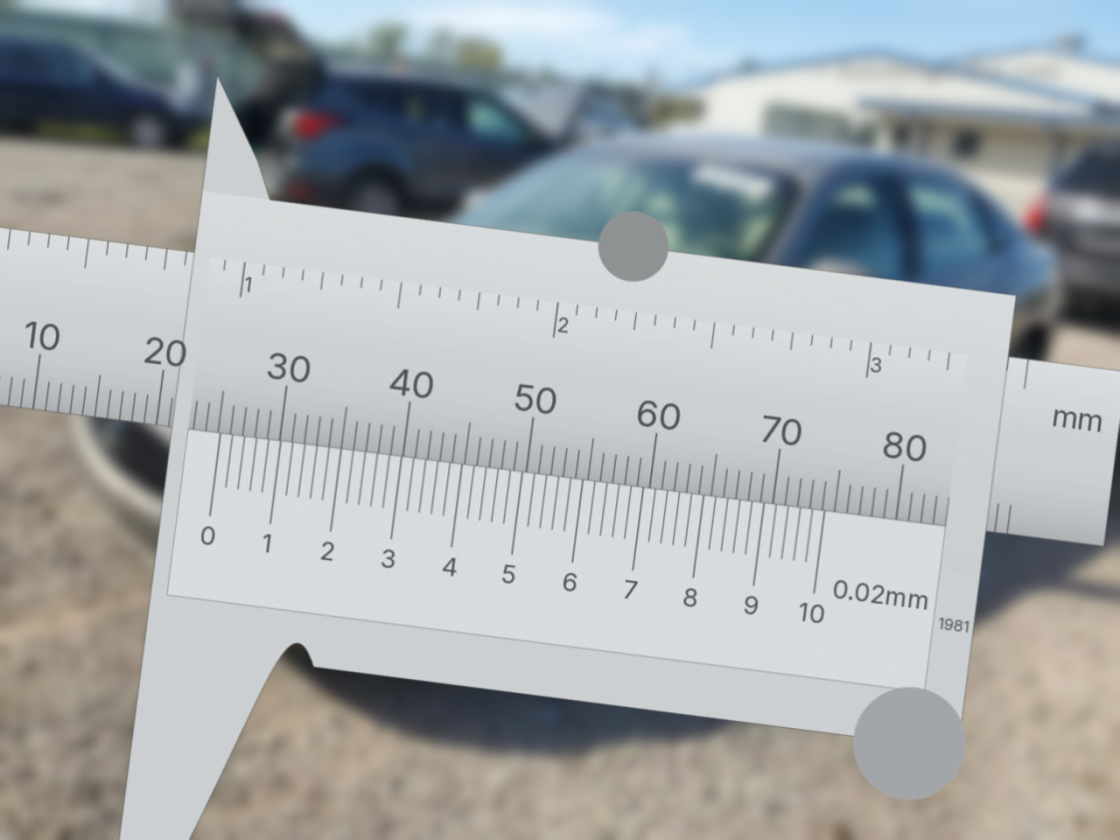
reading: 25.2 mm
